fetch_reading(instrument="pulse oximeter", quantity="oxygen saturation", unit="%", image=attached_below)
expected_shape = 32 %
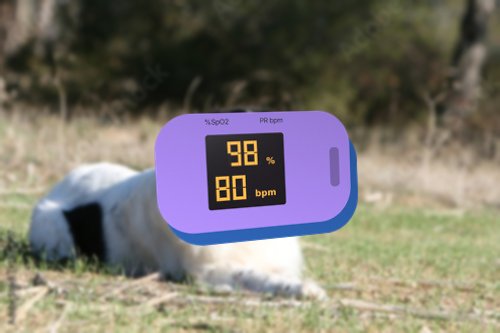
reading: 98 %
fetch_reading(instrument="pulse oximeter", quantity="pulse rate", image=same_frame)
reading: 80 bpm
